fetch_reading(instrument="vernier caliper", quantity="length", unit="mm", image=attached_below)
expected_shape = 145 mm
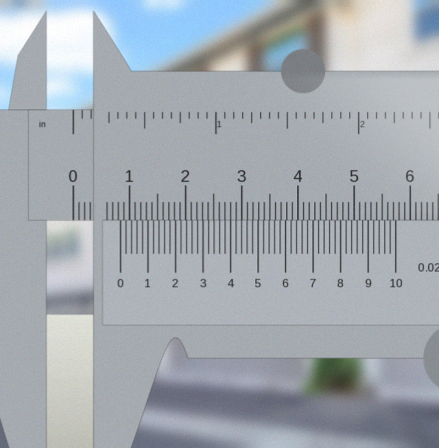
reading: 8.4 mm
